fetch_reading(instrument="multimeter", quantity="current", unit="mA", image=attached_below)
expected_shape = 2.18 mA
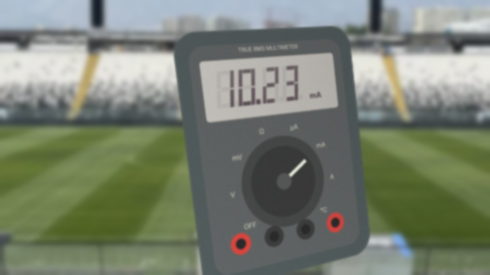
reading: 10.23 mA
